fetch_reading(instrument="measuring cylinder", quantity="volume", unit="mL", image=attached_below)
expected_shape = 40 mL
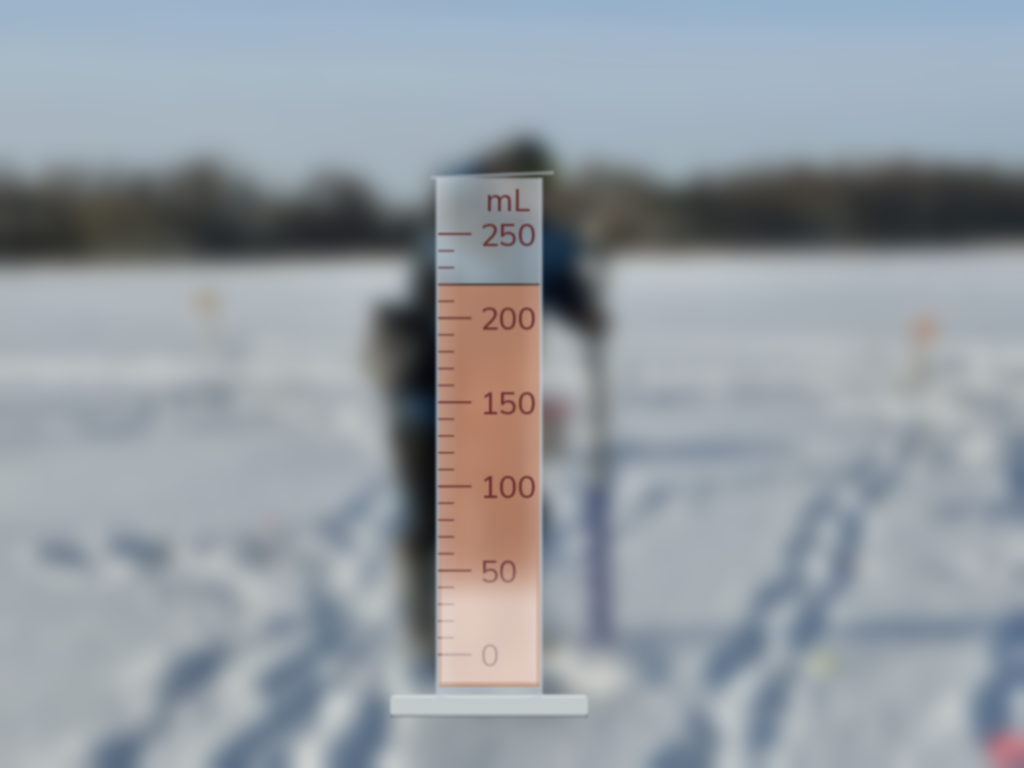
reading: 220 mL
